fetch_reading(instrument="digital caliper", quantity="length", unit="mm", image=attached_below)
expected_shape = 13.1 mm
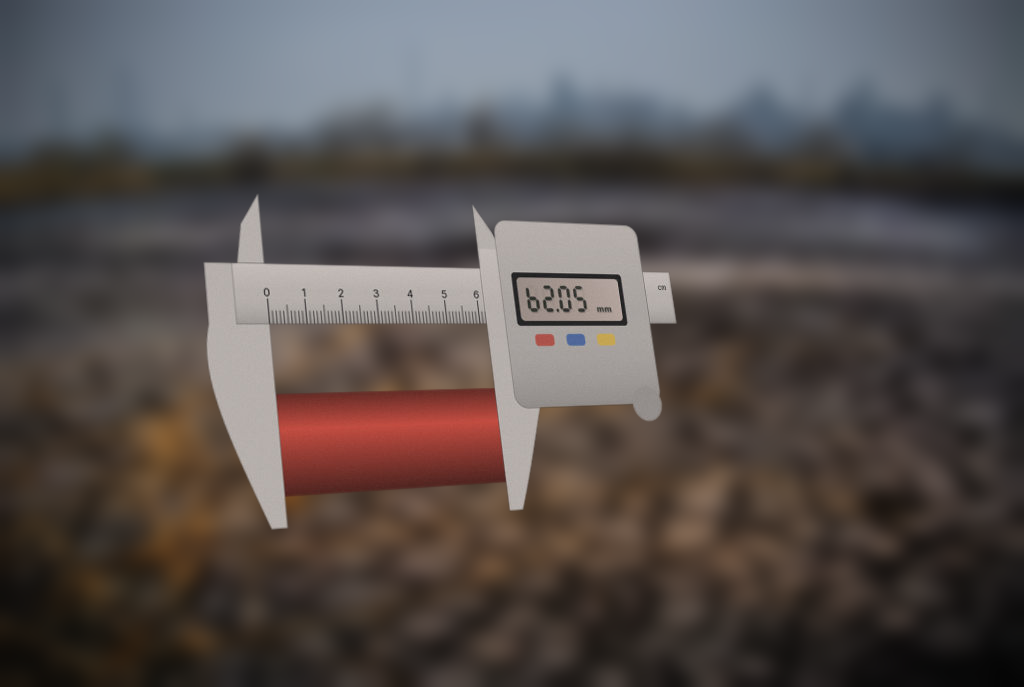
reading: 62.05 mm
